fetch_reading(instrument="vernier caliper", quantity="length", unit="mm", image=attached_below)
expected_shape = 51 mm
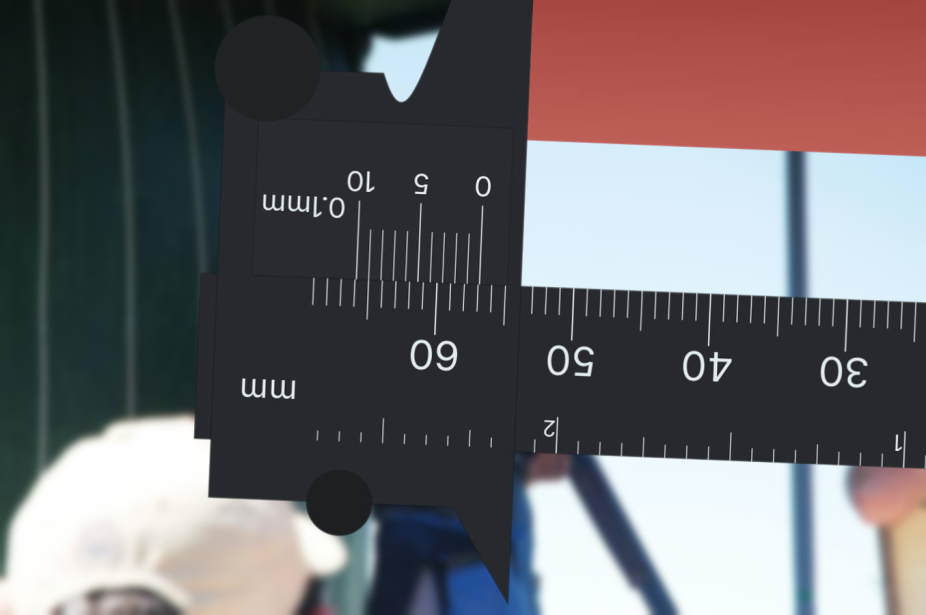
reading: 56.9 mm
